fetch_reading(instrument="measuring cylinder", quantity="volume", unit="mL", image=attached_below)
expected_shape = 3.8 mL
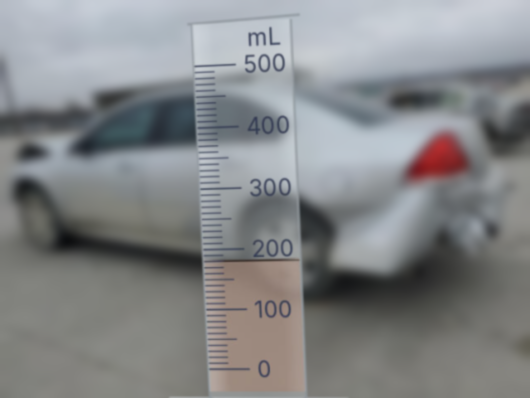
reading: 180 mL
